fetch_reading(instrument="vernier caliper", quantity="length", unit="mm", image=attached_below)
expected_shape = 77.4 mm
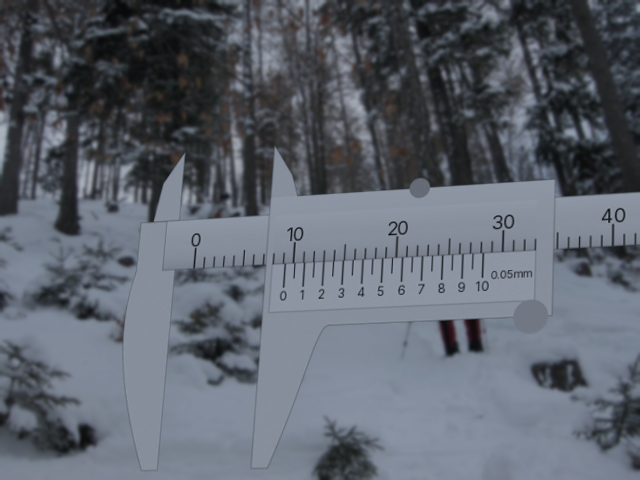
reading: 9.2 mm
